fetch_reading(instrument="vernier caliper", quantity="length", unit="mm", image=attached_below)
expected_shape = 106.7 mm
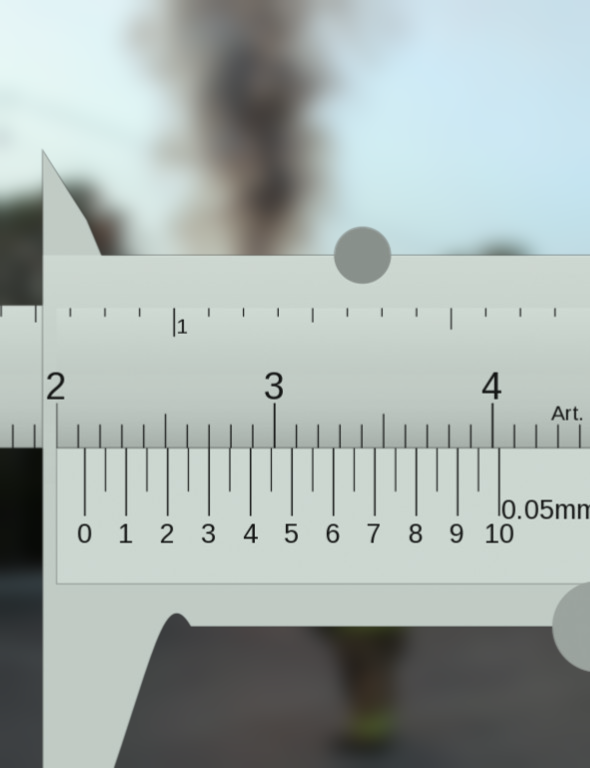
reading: 21.3 mm
